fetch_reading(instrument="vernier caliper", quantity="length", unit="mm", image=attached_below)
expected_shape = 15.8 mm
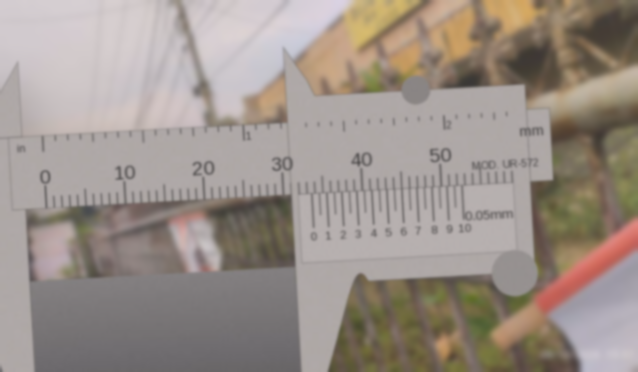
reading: 33.6 mm
